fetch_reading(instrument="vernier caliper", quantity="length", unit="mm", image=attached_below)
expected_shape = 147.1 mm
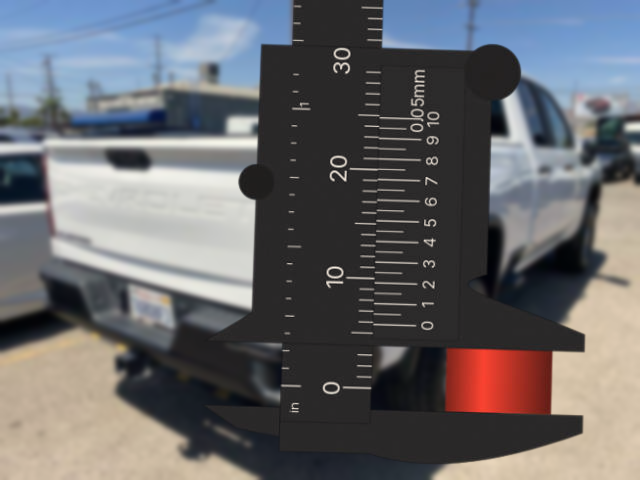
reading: 5.8 mm
